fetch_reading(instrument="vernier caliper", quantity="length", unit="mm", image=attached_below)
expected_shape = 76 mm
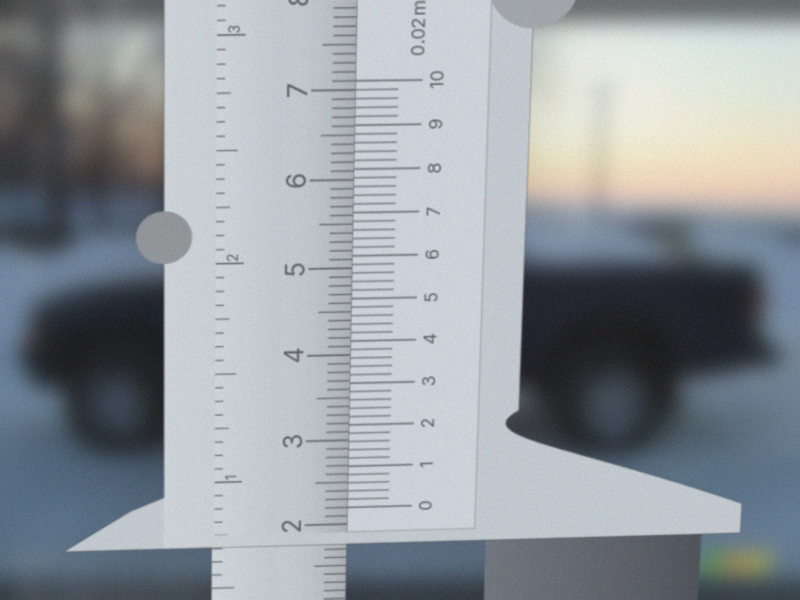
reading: 22.0 mm
